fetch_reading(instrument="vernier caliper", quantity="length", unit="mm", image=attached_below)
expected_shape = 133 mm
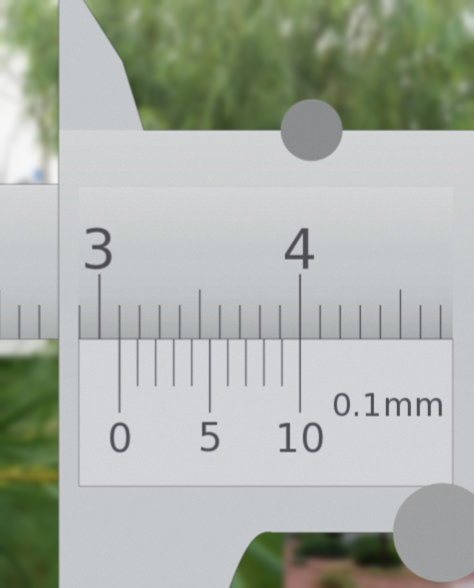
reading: 31.0 mm
